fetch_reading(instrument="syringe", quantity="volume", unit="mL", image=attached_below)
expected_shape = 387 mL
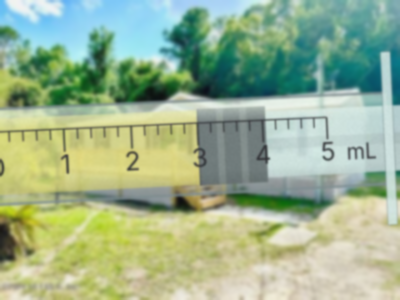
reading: 3 mL
